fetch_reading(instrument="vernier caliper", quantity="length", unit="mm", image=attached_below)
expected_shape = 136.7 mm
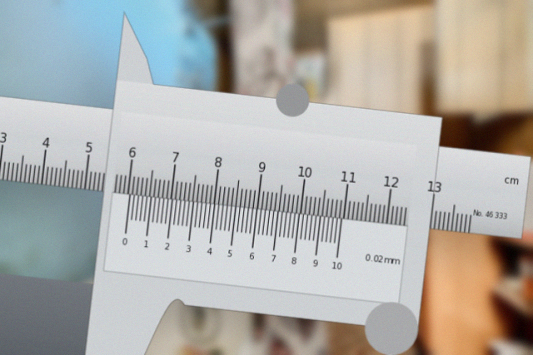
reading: 60.5 mm
